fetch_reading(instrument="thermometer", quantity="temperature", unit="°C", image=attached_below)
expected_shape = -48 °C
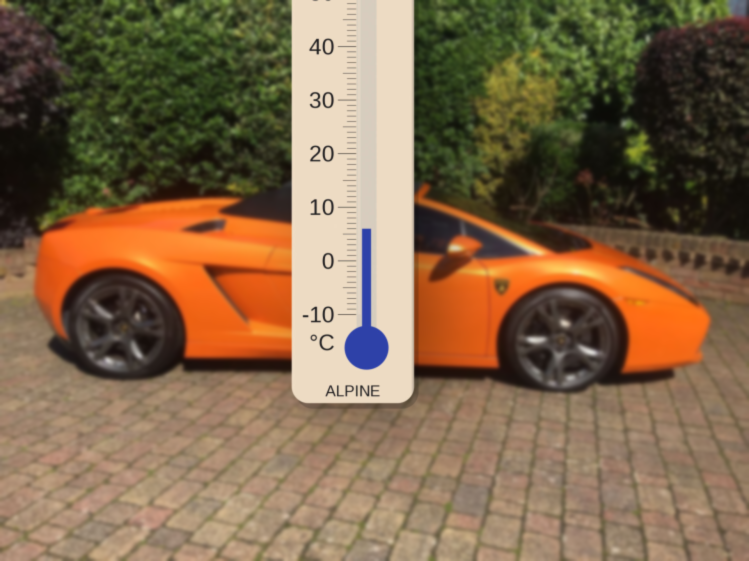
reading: 6 °C
